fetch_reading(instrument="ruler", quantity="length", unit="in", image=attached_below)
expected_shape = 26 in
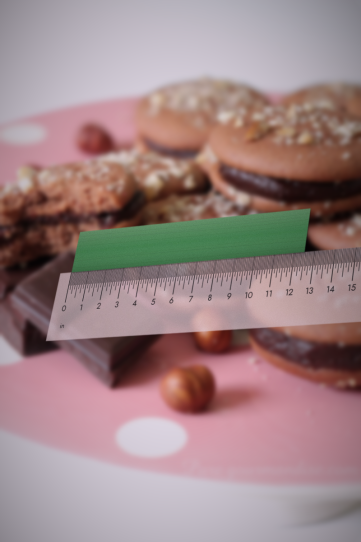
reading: 12.5 in
